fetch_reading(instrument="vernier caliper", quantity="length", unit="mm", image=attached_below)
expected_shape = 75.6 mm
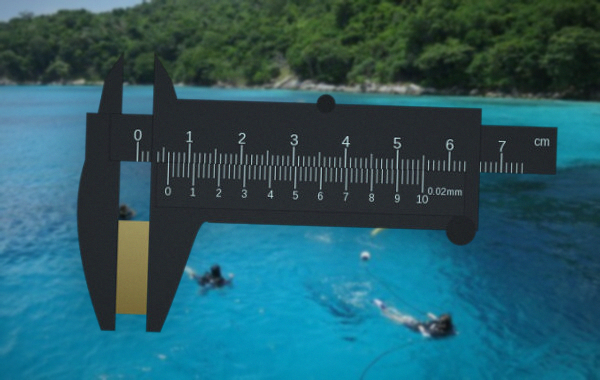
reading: 6.0 mm
